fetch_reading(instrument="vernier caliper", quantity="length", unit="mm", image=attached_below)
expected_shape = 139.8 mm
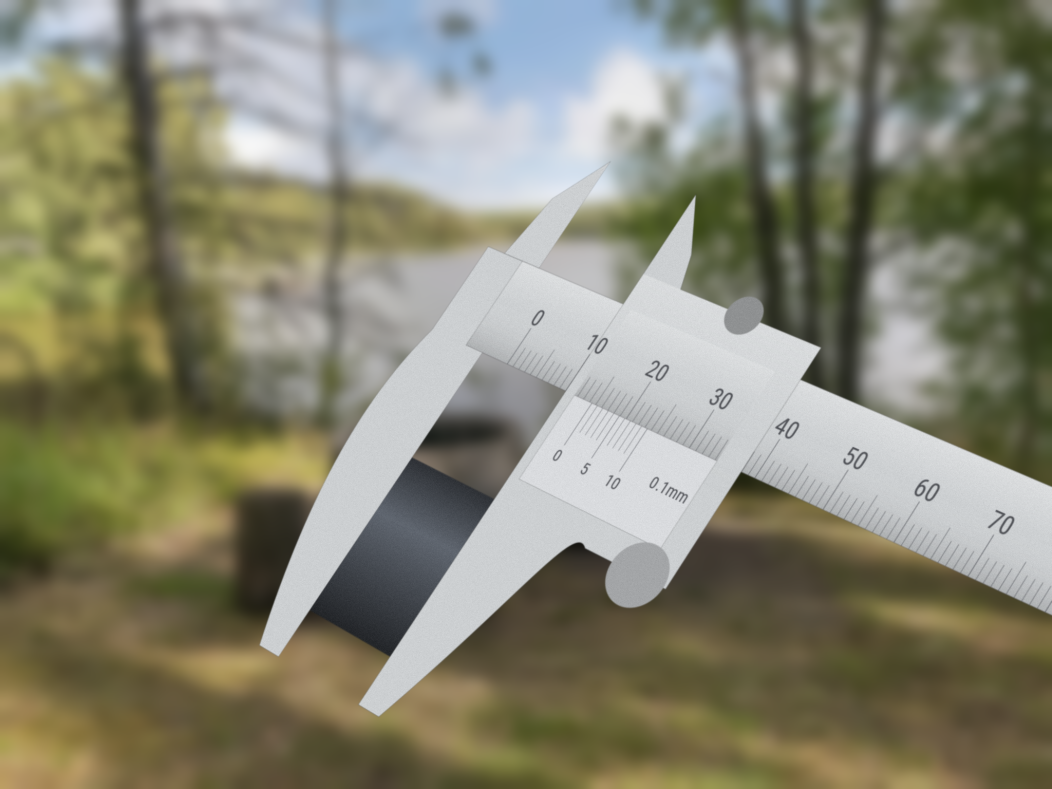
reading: 14.4 mm
